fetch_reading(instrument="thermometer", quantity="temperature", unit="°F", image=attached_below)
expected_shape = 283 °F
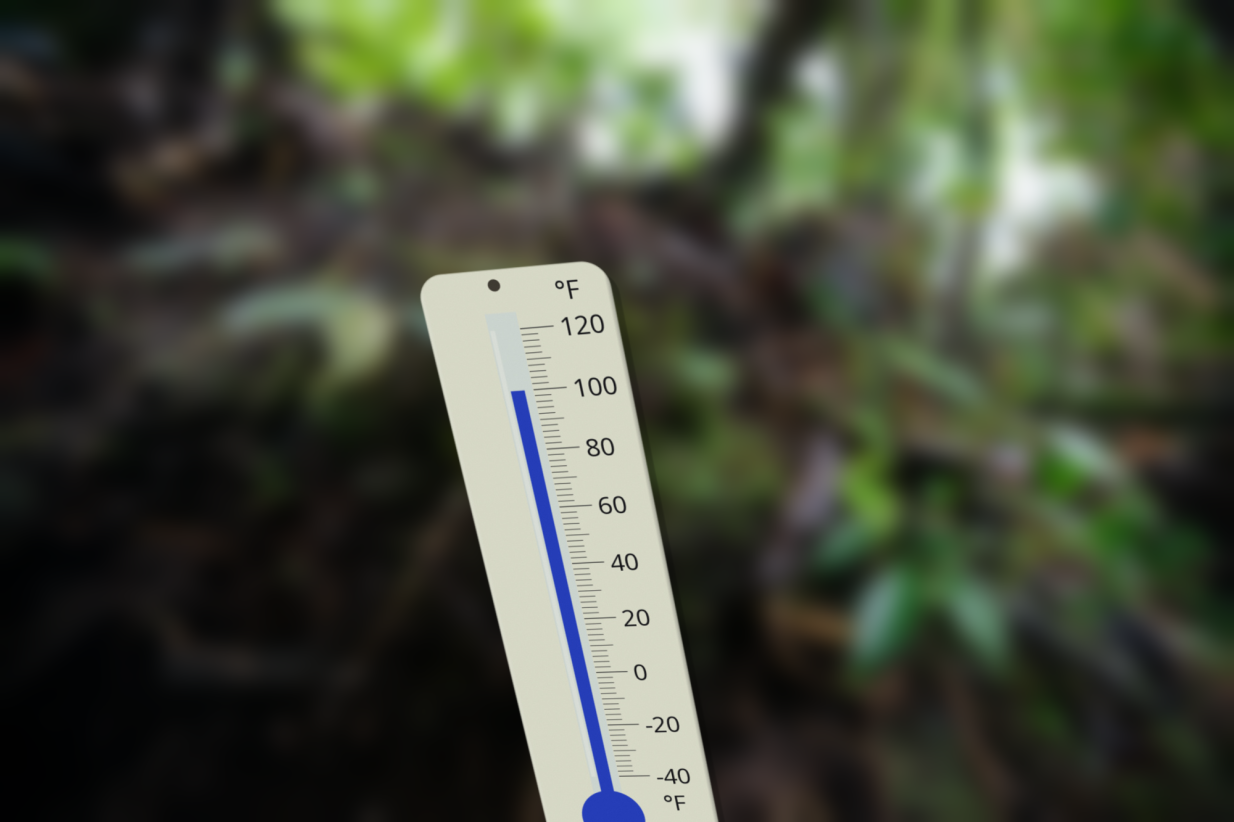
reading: 100 °F
